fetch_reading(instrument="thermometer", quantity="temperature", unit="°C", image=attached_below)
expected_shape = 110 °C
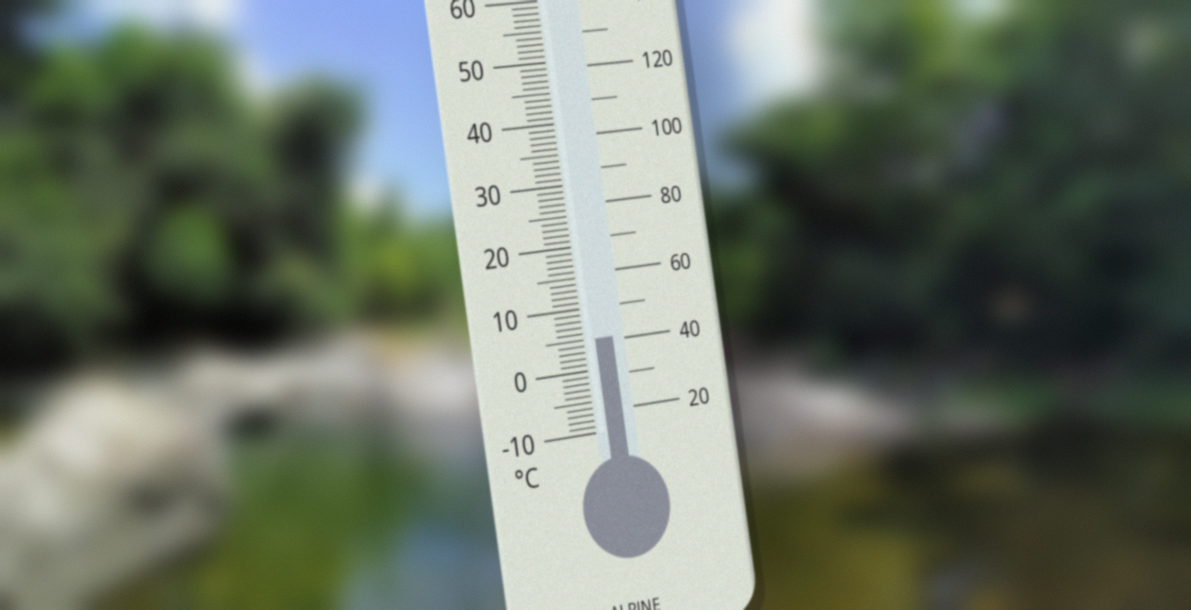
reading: 5 °C
